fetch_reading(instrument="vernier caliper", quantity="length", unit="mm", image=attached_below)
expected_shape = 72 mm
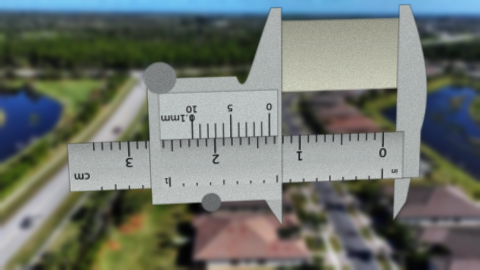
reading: 13.6 mm
